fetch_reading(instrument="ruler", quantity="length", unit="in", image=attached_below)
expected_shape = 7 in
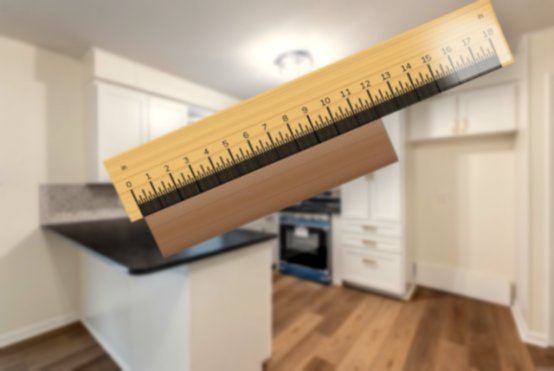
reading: 12 in
